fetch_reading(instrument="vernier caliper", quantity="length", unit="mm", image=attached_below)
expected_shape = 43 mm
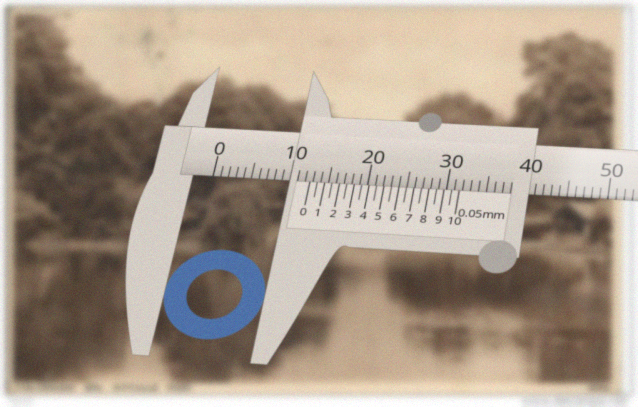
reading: 12.6 mm
